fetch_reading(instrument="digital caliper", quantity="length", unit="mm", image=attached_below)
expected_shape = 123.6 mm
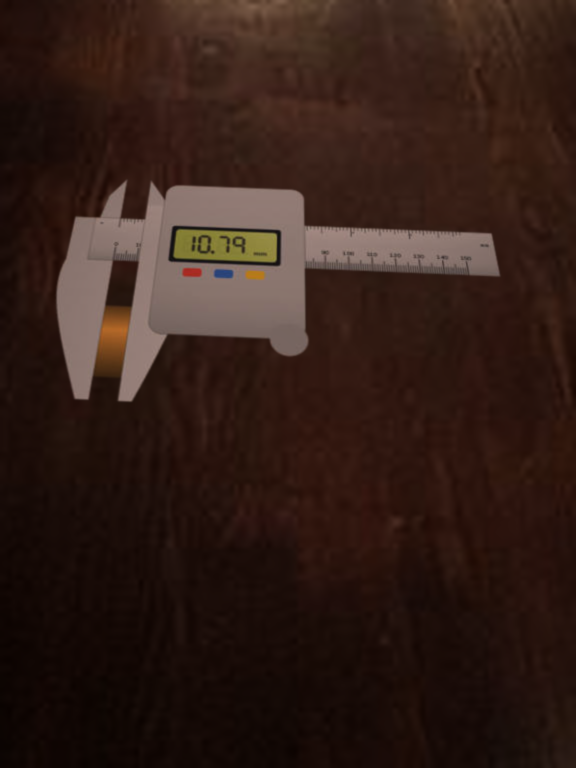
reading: 10.79 mm
